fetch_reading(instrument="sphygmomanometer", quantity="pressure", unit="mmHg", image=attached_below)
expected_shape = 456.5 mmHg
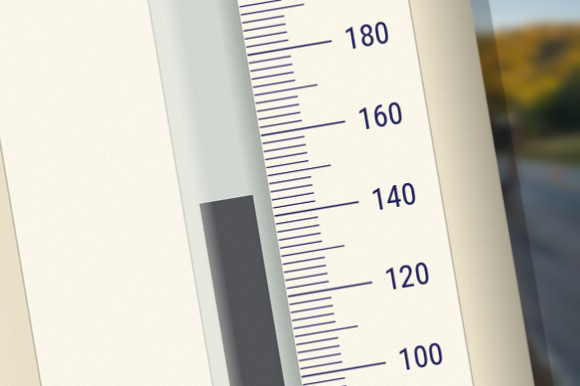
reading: 146 mmHg
